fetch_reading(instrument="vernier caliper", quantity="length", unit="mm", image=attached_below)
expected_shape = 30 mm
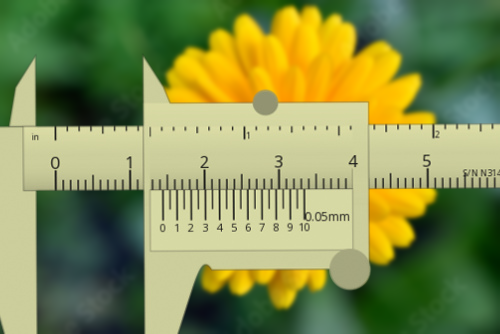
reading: 14.4 mm
